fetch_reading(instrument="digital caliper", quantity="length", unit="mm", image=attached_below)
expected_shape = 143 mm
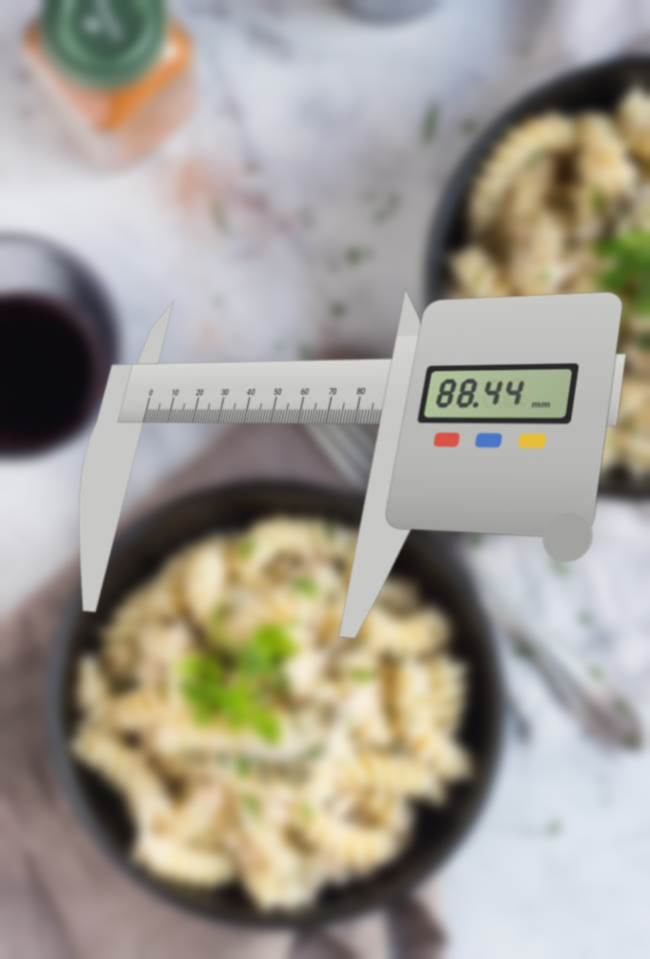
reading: 88.44 mm
